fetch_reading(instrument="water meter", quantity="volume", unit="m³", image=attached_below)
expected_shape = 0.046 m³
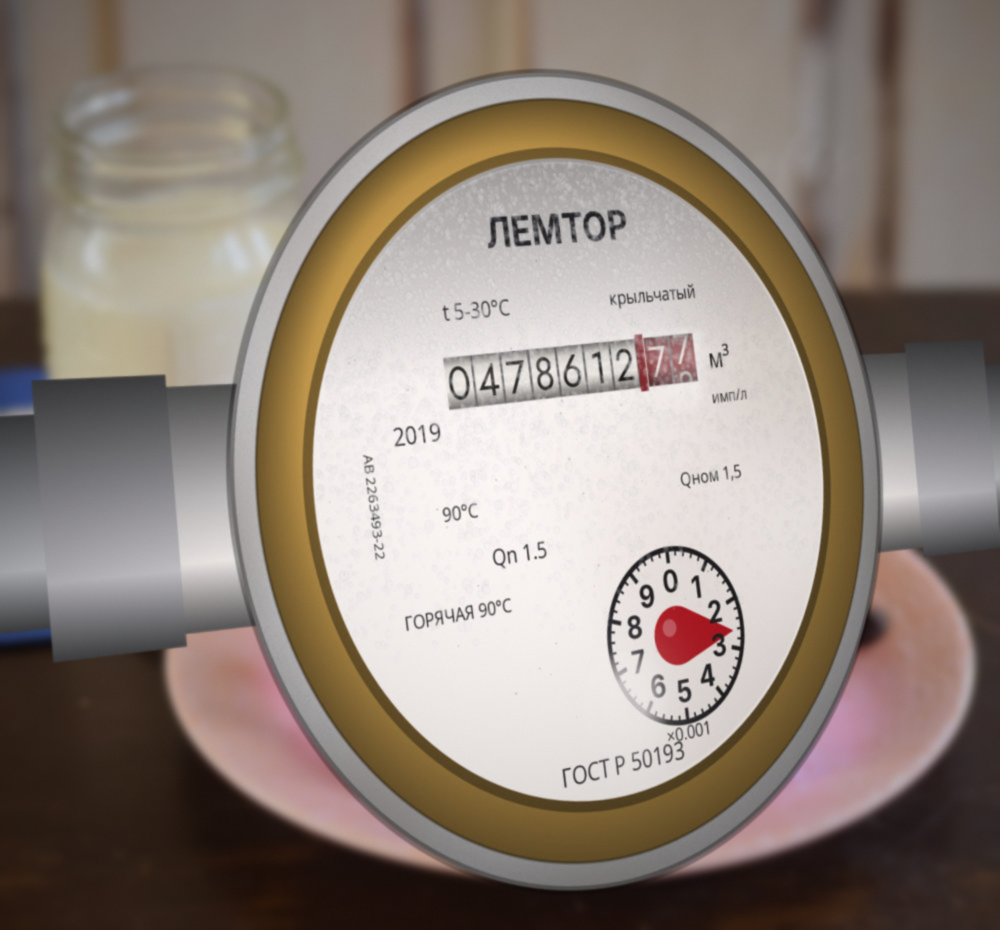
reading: 478612.772 m³
